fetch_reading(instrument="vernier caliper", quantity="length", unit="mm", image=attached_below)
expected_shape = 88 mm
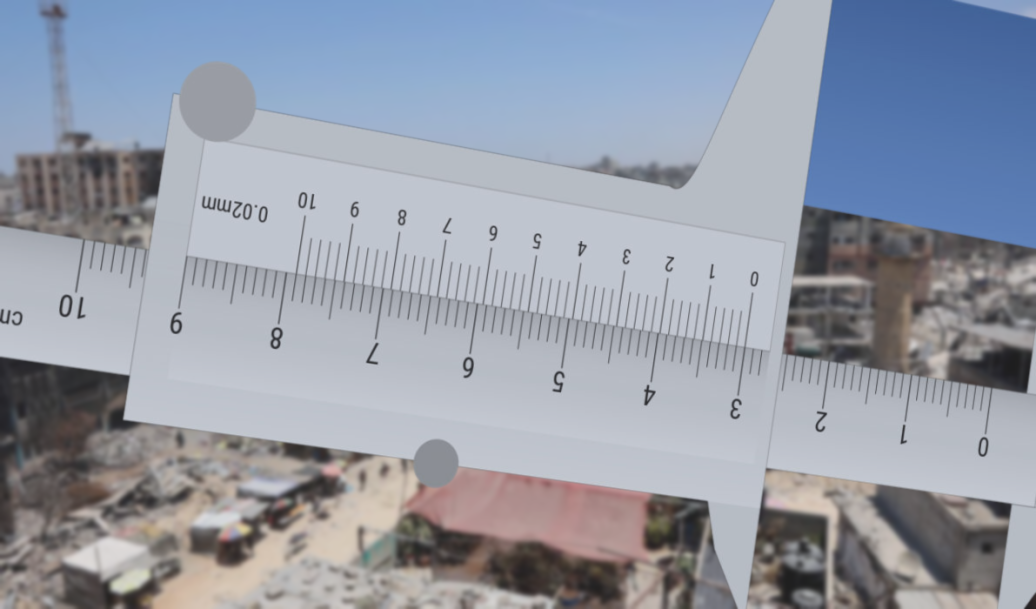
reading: 30.0 mm
